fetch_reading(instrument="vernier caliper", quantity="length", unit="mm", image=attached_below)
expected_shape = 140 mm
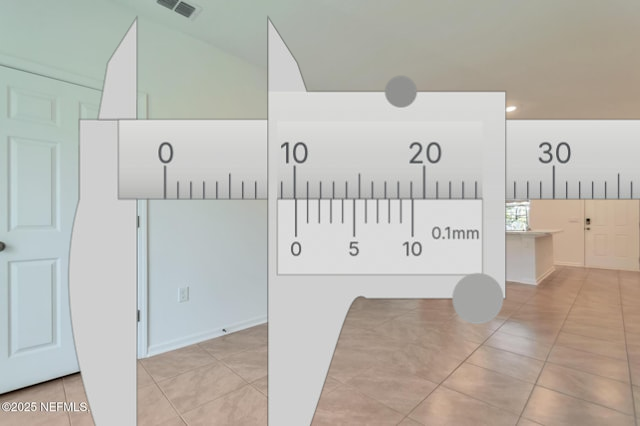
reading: 10.1 mm
